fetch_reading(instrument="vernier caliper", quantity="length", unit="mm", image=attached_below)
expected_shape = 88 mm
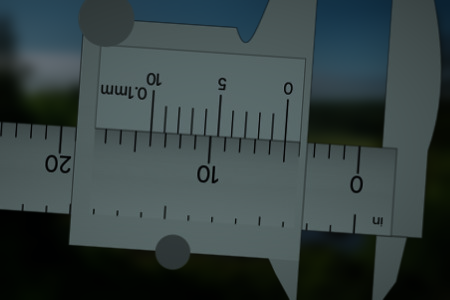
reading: 5.0 mm
